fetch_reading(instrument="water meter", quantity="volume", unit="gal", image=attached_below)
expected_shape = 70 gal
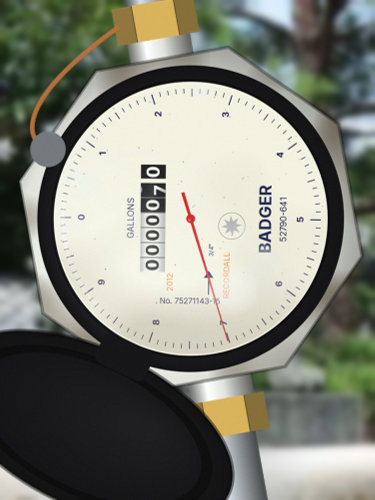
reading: 67.0 gal
